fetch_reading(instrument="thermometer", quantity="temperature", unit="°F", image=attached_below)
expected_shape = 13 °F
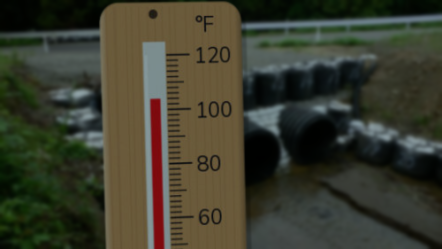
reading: 104 °F
